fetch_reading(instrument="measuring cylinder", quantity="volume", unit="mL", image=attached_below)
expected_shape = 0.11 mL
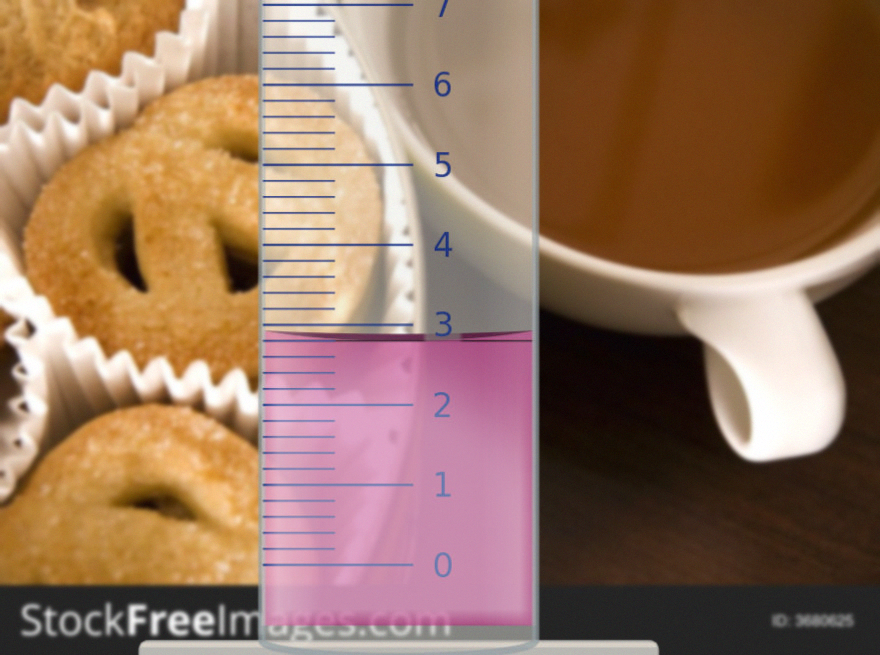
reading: 2.8 mL
